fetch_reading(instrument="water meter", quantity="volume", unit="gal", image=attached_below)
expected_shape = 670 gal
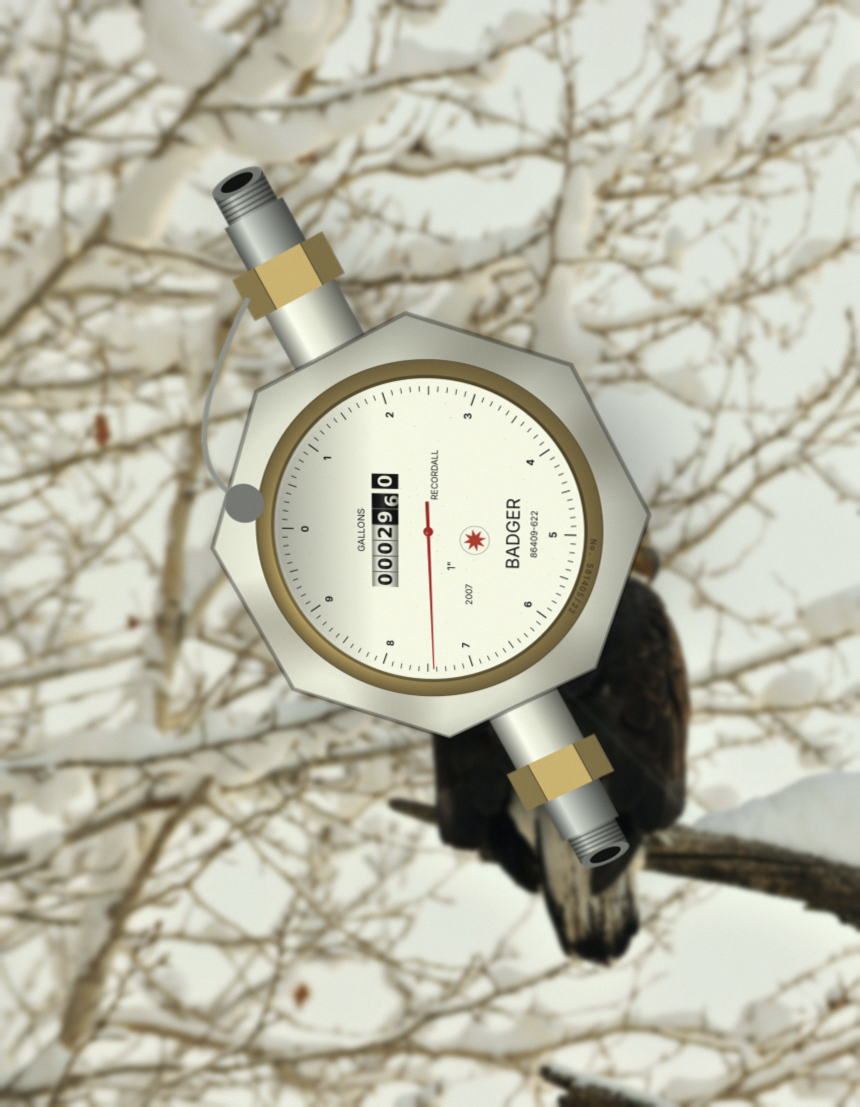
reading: 2957.4 gal
